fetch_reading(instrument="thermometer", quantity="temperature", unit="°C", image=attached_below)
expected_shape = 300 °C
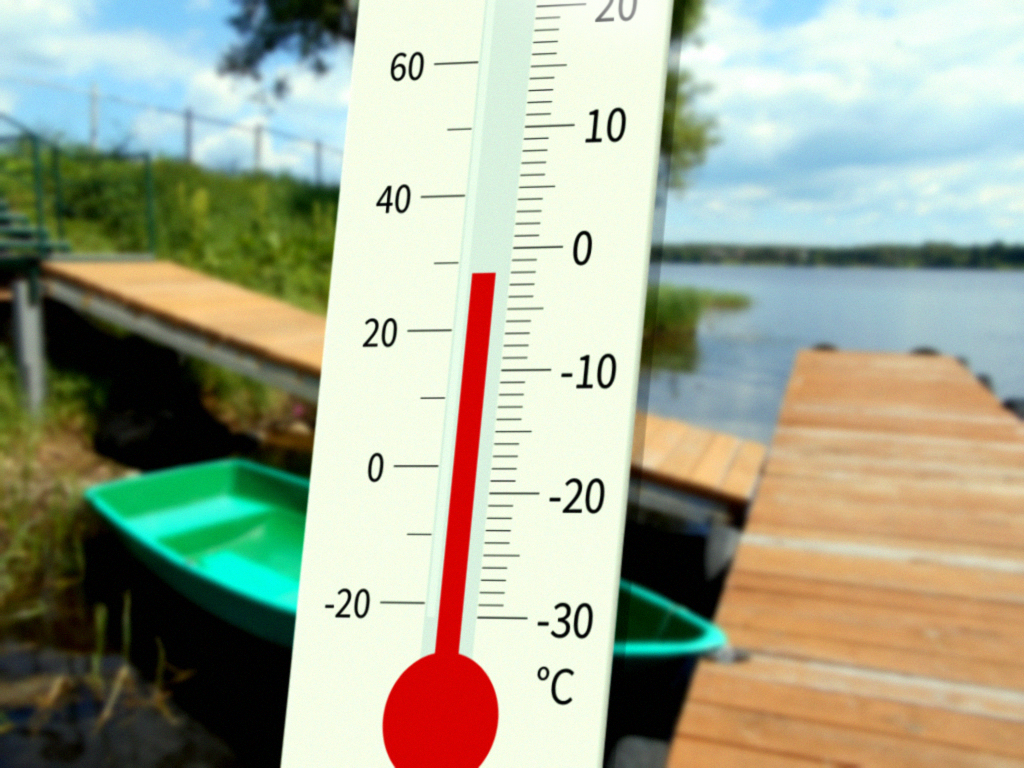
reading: -2 °C
